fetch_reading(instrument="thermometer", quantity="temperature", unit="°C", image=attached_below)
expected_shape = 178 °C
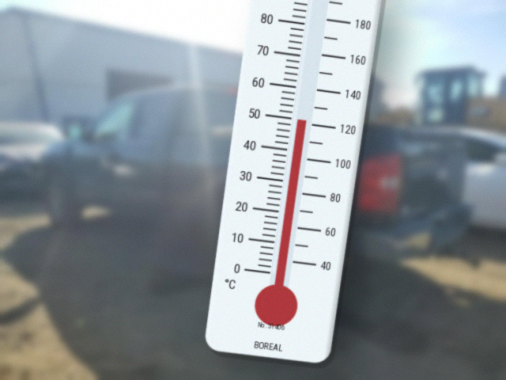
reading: 50 °C
